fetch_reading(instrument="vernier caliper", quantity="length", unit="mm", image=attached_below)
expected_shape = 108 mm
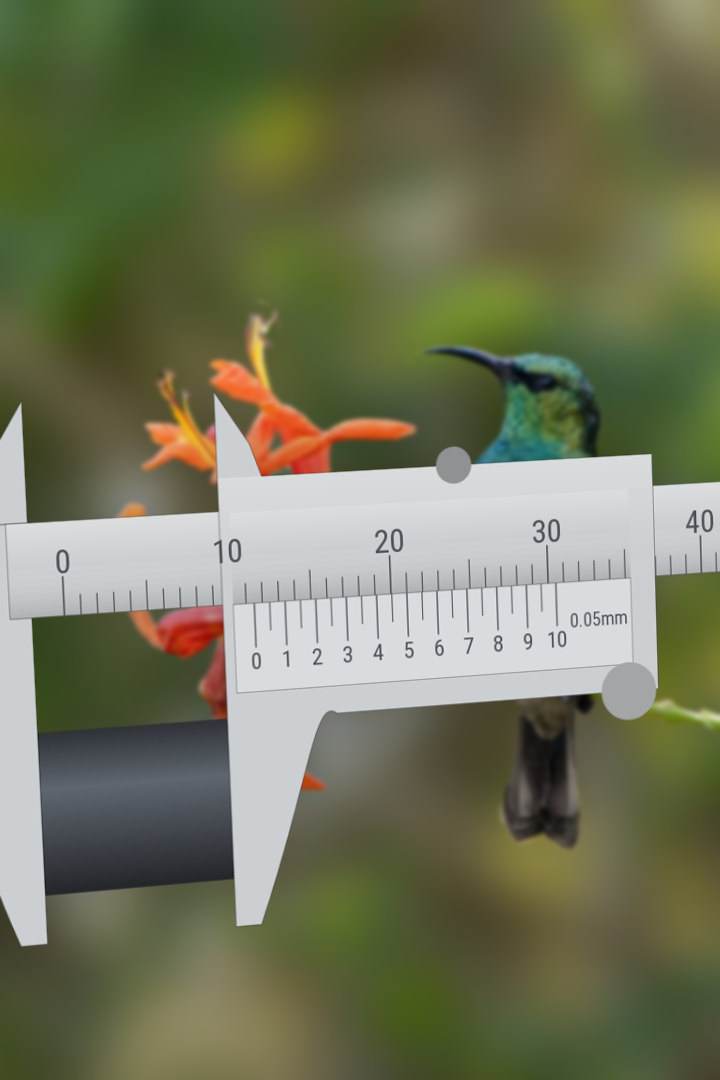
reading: 11.5 mm
